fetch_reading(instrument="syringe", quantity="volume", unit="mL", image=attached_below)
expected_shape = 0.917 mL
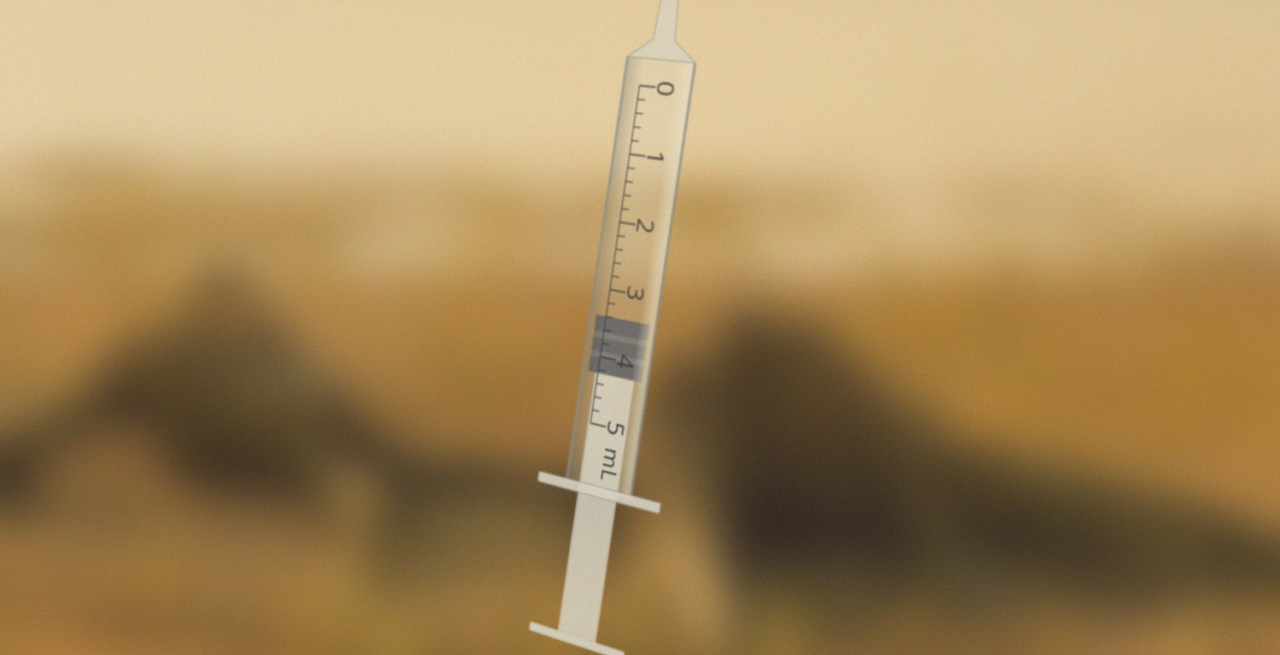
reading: 3.4 mL
